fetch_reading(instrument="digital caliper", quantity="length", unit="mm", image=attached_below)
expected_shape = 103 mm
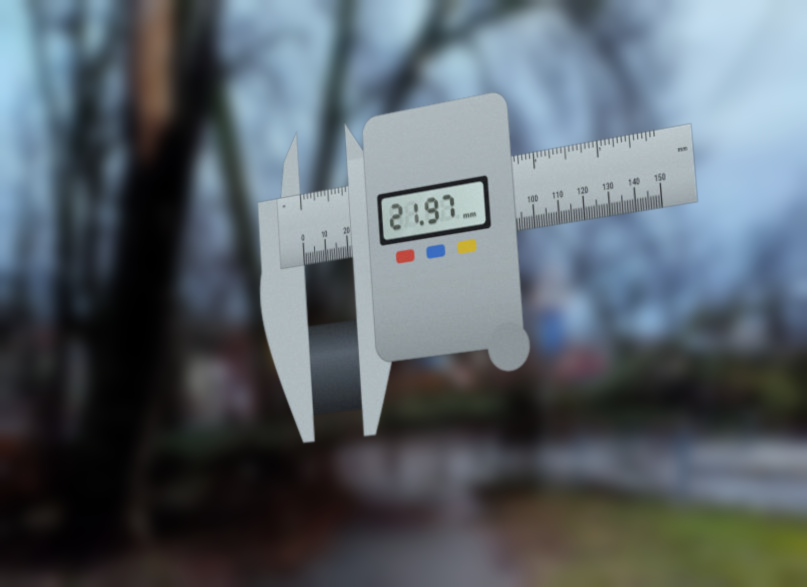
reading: 21.97 mm
